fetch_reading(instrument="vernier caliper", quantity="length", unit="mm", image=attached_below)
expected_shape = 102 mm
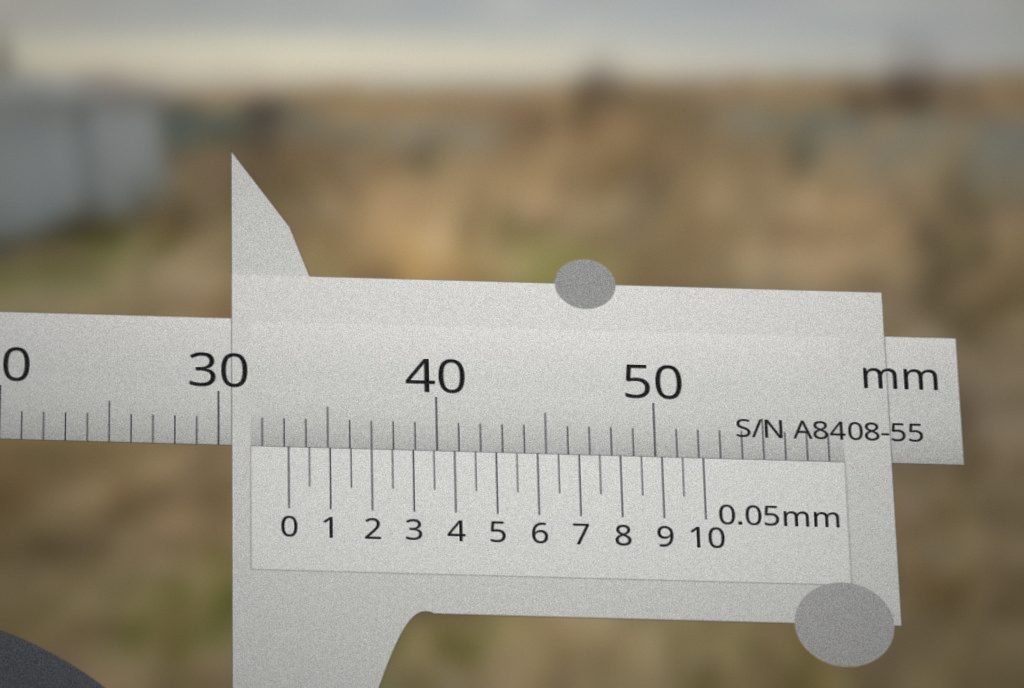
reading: 33.2 mm
